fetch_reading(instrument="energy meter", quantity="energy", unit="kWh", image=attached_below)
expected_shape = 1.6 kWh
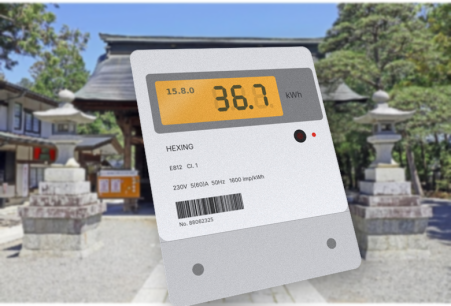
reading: 36.7 kWh
